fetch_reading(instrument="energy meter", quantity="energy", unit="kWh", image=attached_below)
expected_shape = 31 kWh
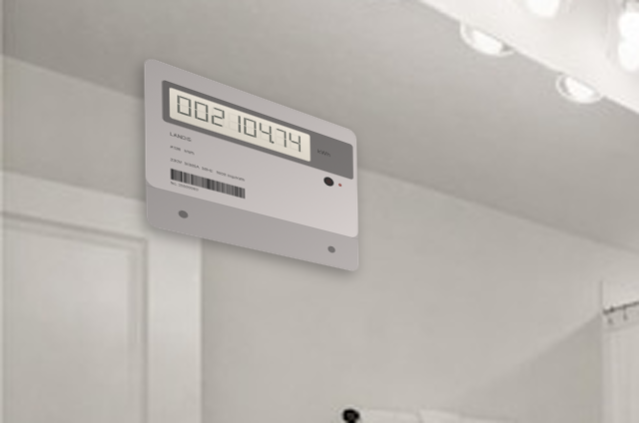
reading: 2104.74 kWh
